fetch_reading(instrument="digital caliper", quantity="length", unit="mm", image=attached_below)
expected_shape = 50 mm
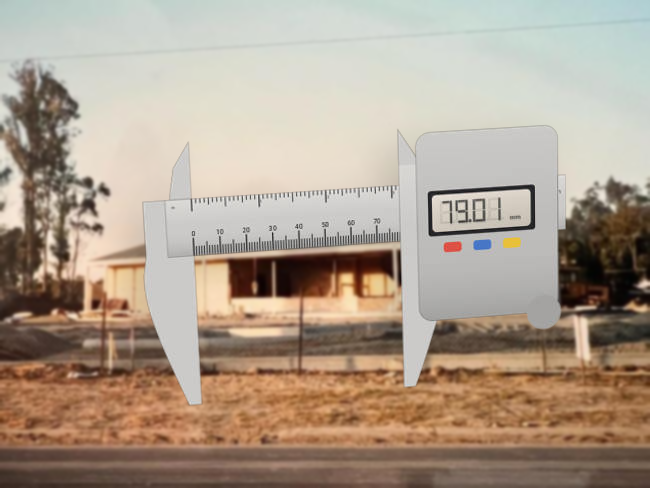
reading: 79.01 mm
